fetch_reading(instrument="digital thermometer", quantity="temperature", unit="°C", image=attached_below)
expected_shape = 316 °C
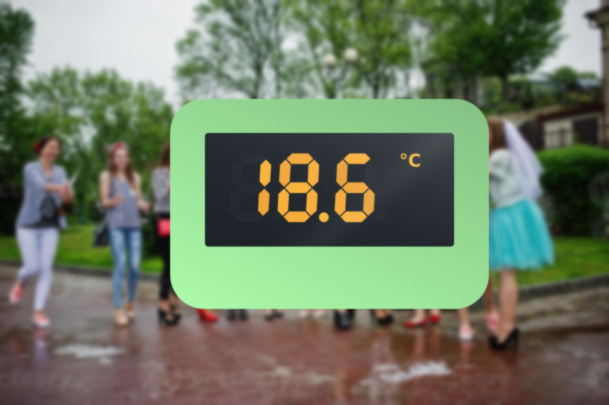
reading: 18.6 °C
